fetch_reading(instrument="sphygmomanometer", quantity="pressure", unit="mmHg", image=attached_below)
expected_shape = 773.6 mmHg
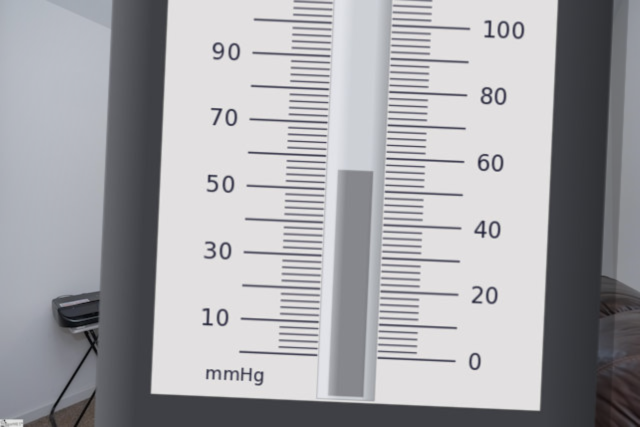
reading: 56 mmHg
